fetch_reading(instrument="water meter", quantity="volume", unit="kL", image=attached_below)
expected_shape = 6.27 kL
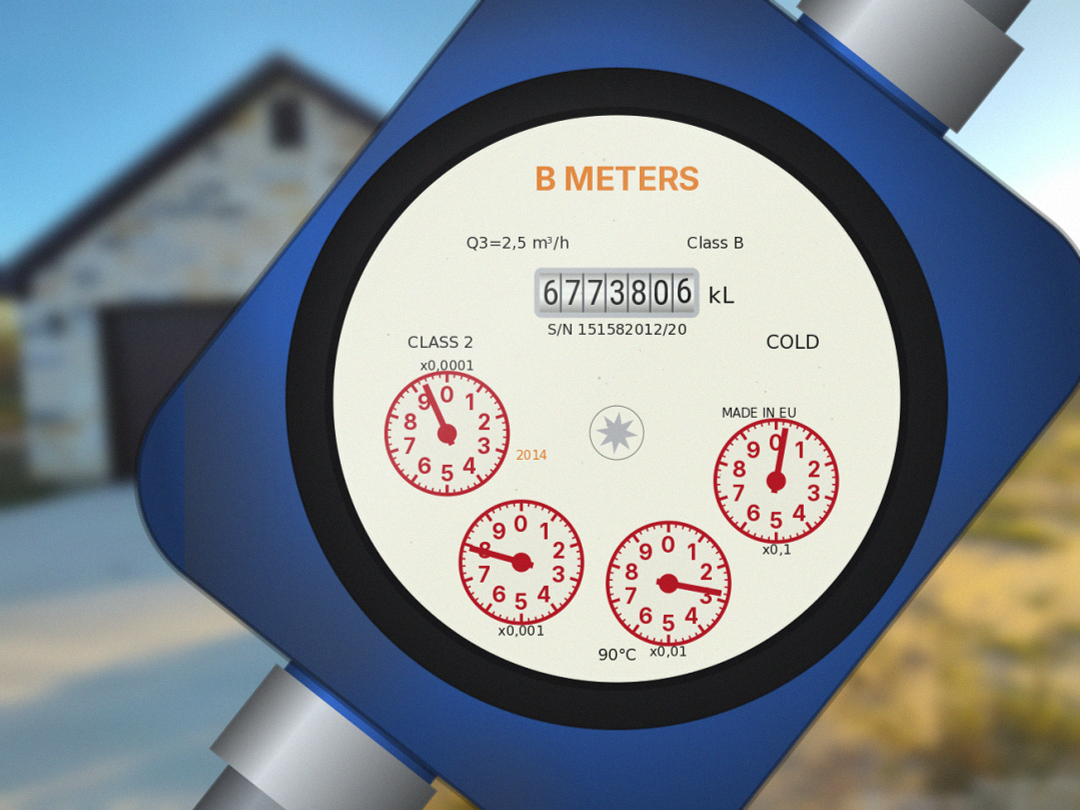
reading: 6773806.0279 kL
